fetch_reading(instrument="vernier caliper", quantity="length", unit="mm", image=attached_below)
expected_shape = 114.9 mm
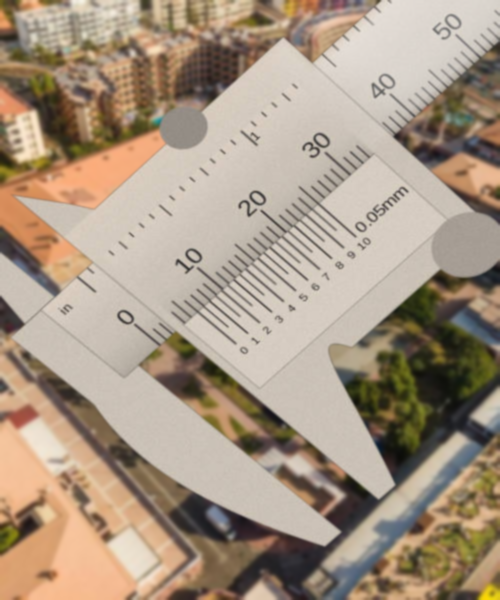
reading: 6.0 mm
